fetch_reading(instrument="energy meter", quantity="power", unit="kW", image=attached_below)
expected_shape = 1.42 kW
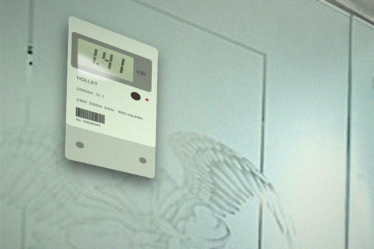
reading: 1.41 kW
